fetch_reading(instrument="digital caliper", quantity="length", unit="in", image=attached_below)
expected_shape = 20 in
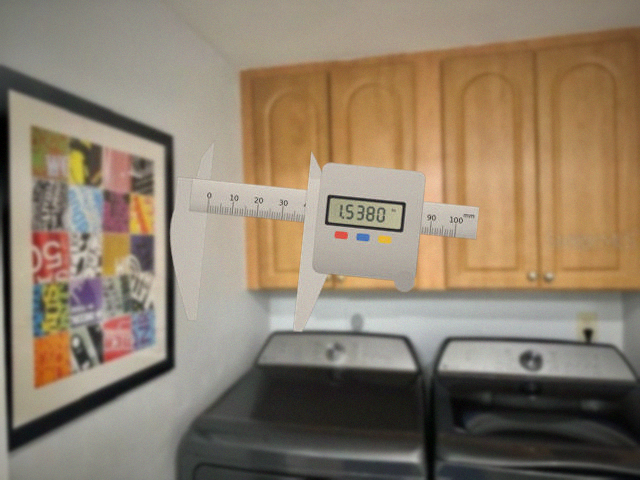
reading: 1.5380 in
